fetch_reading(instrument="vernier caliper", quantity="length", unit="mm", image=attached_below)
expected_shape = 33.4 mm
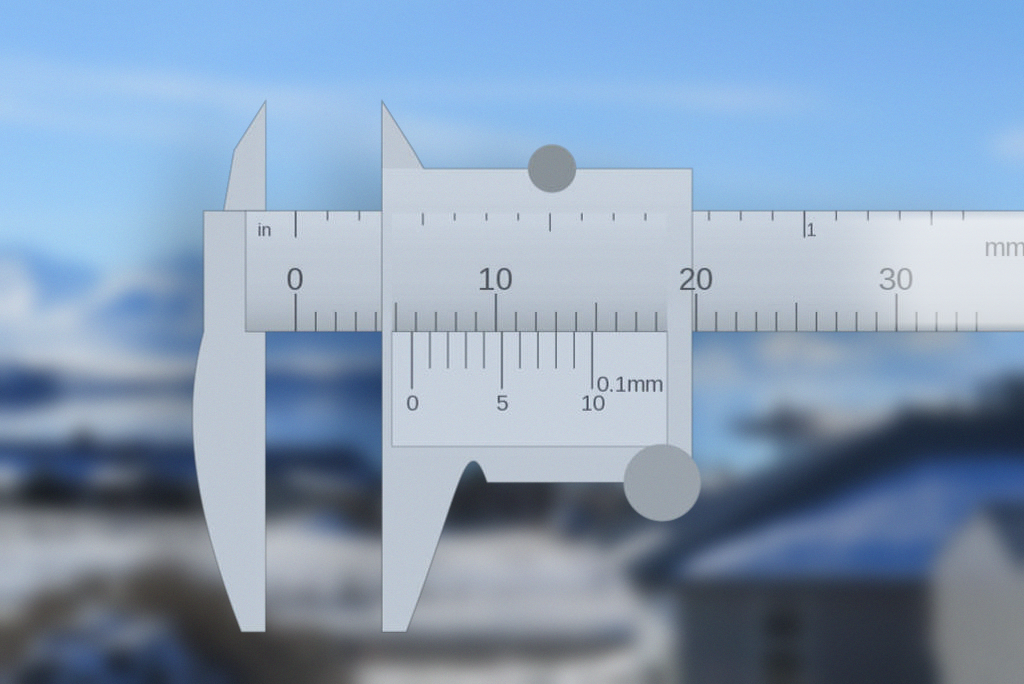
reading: 5.8 mm
